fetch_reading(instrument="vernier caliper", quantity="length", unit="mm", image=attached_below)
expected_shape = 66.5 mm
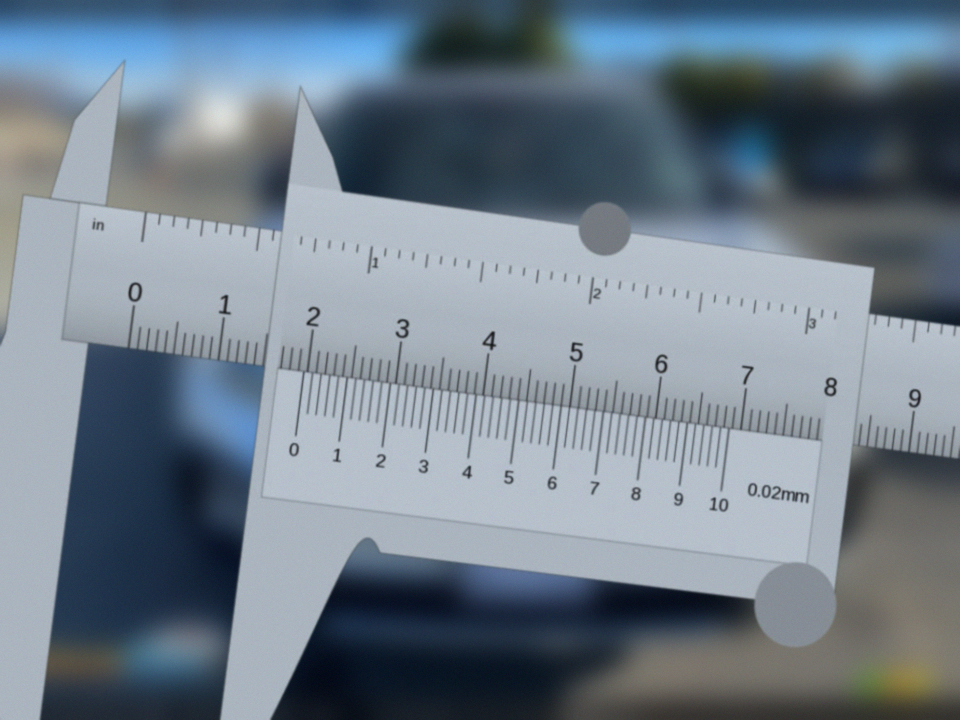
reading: 19.6 mm
